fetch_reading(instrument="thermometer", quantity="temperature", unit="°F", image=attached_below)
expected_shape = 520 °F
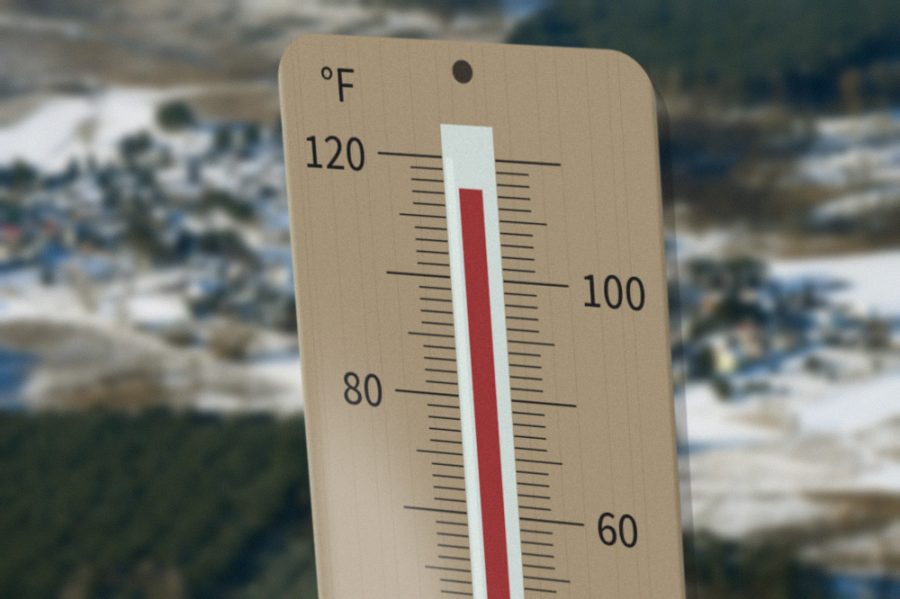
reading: 115 °F
